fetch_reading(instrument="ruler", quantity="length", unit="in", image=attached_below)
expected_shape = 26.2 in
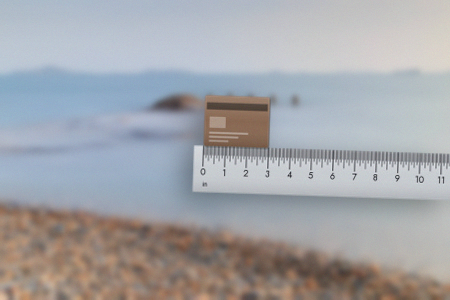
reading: 3 in
